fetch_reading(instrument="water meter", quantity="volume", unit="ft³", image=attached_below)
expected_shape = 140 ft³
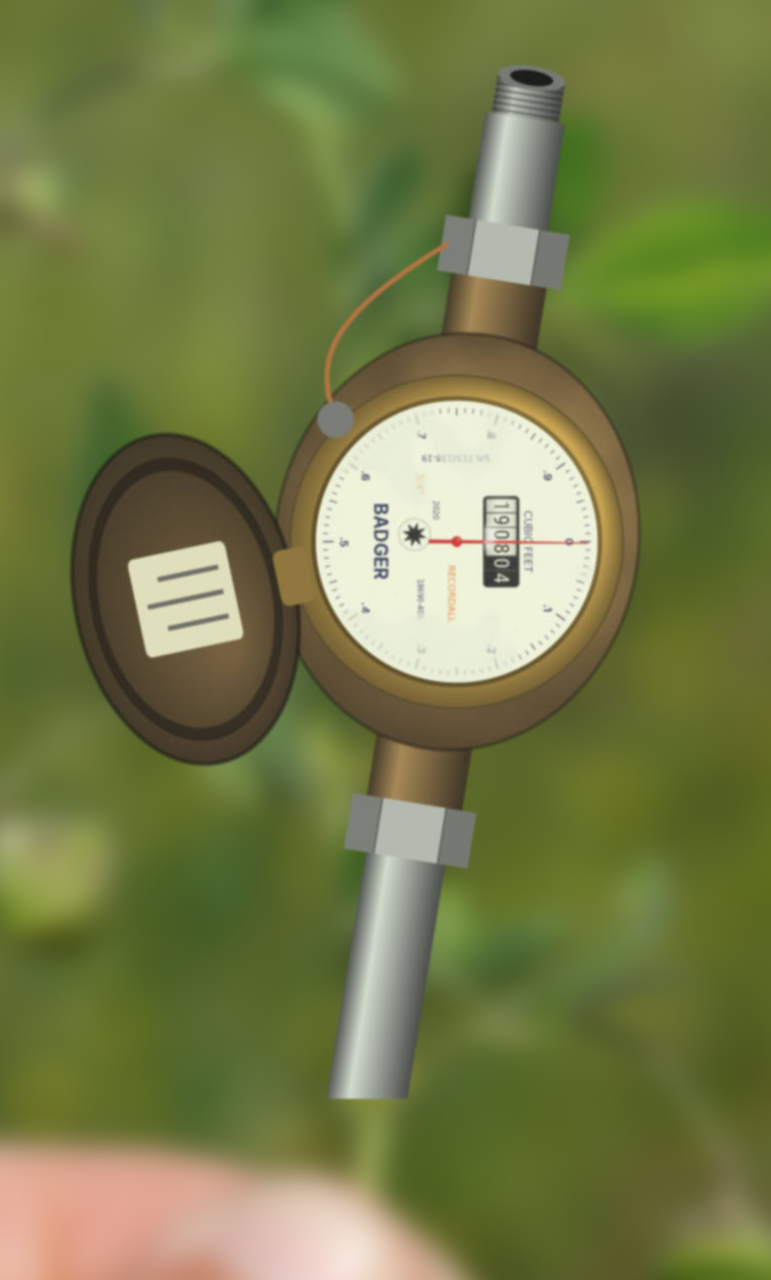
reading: 190804.00 ft³
